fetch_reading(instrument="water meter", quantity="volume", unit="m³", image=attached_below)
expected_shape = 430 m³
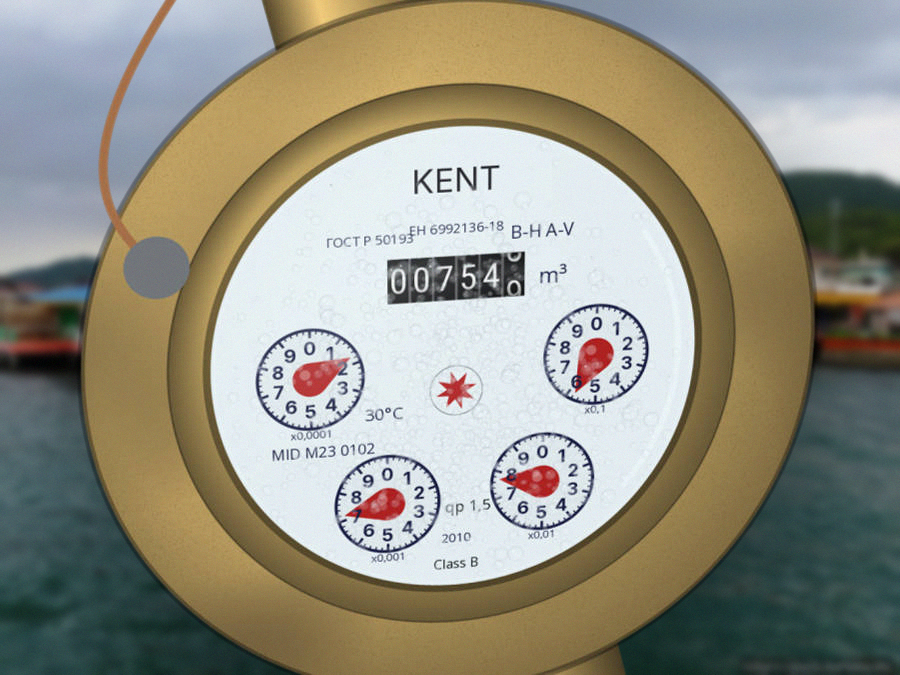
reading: 7548.5771 m³
